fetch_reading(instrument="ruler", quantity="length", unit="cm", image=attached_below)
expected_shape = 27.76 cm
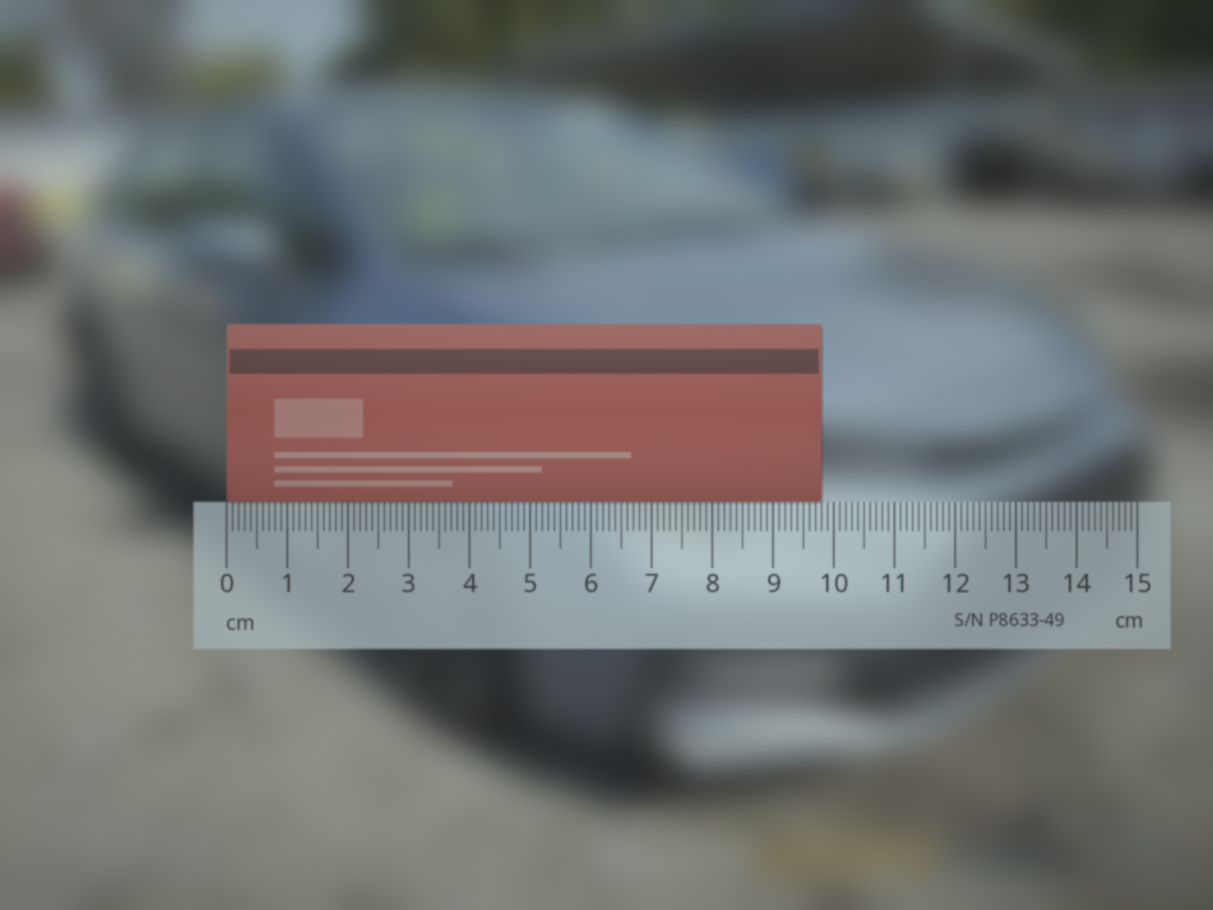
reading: 9.8 cm
